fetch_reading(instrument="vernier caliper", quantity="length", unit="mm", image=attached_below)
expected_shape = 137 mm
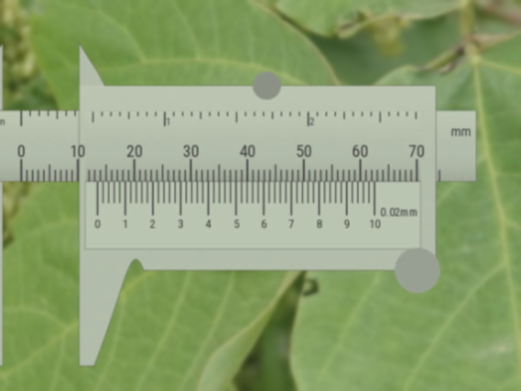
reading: 13.5 mm
